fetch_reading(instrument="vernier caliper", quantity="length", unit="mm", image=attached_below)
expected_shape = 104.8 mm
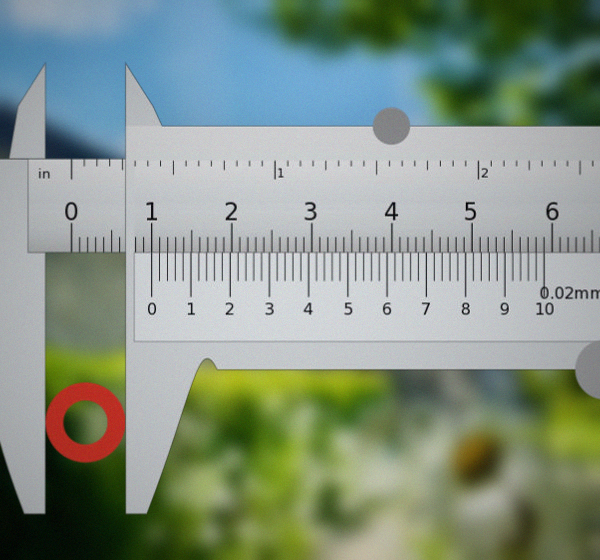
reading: 10.0 mm
